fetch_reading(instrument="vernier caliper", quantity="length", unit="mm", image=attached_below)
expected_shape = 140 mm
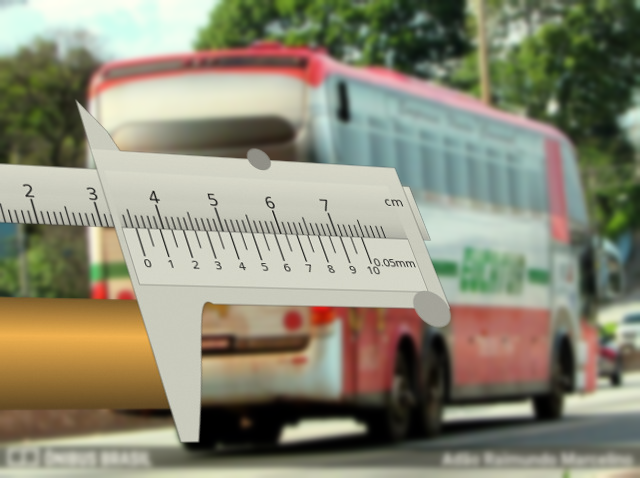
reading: 35.5 mm
